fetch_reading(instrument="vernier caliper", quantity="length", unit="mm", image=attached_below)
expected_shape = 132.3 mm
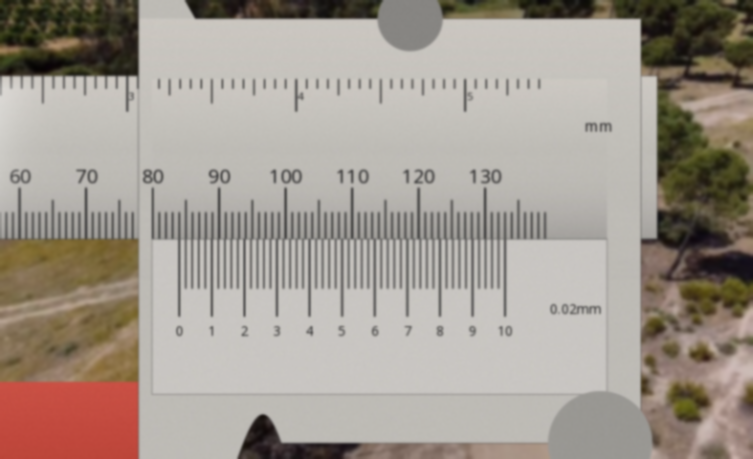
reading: 84.0 mm
